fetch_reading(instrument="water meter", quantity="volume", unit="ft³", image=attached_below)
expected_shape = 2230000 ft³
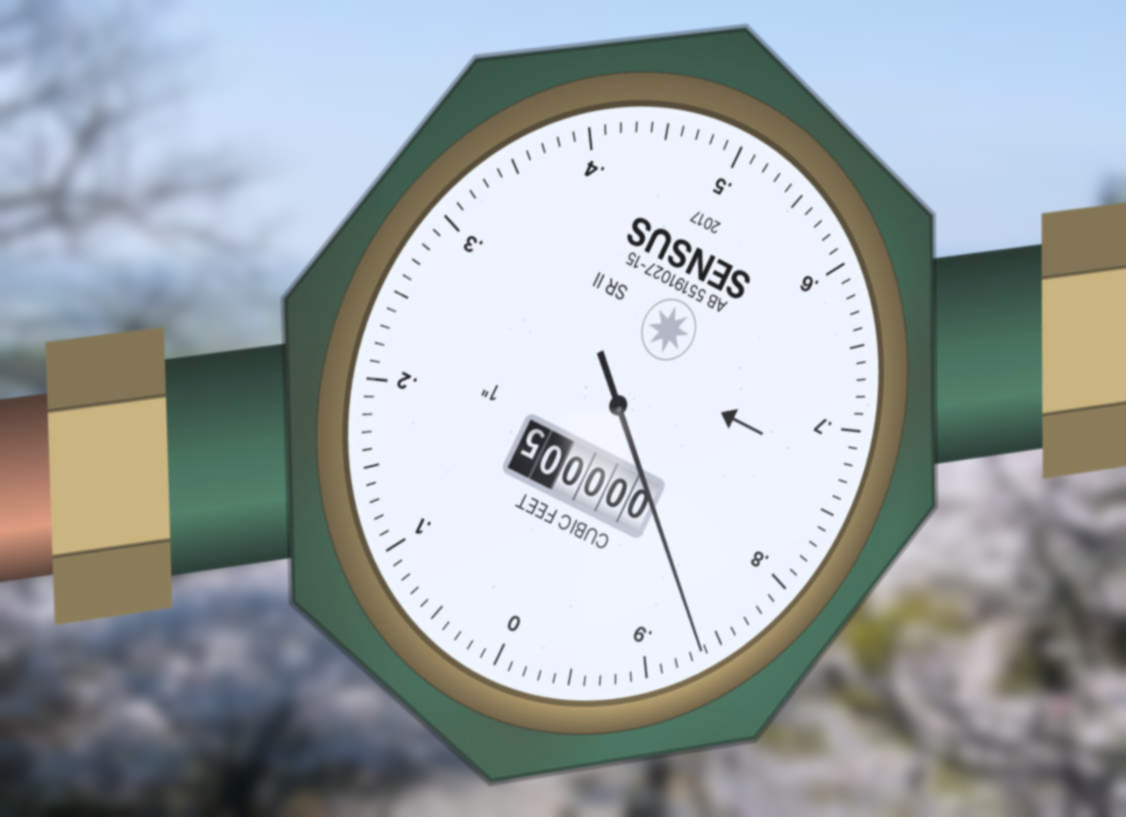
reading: 4.86 ft³
